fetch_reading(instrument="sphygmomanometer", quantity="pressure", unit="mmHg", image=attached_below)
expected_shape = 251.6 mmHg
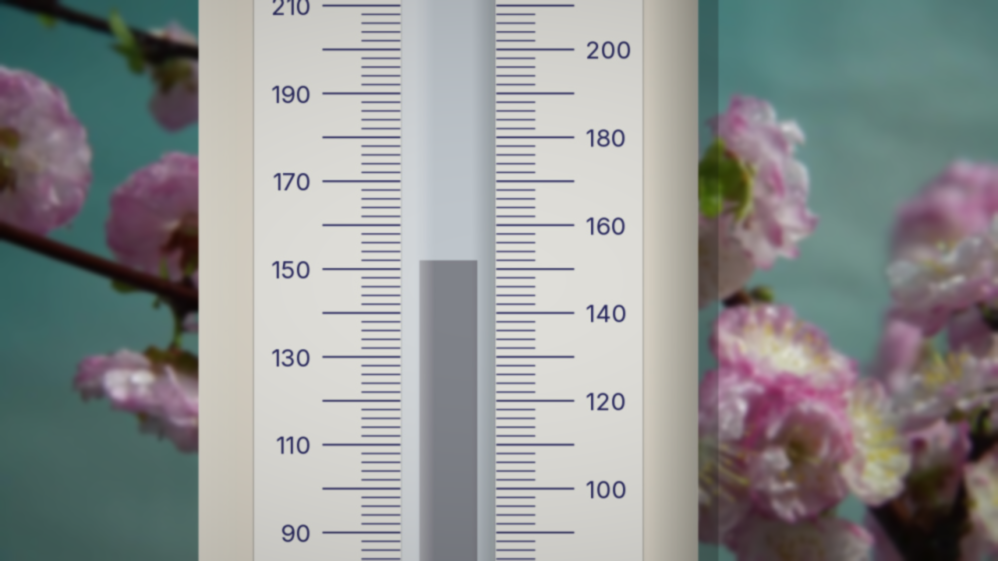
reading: 152 mmHg
